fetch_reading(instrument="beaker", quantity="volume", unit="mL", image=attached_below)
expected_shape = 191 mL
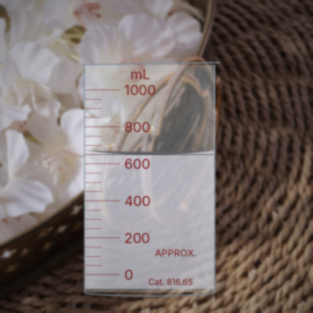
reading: 650 mL
